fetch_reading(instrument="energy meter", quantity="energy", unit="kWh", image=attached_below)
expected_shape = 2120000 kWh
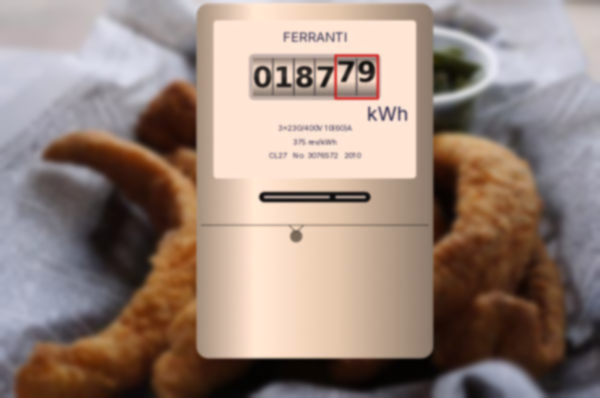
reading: 187.79 kWh
